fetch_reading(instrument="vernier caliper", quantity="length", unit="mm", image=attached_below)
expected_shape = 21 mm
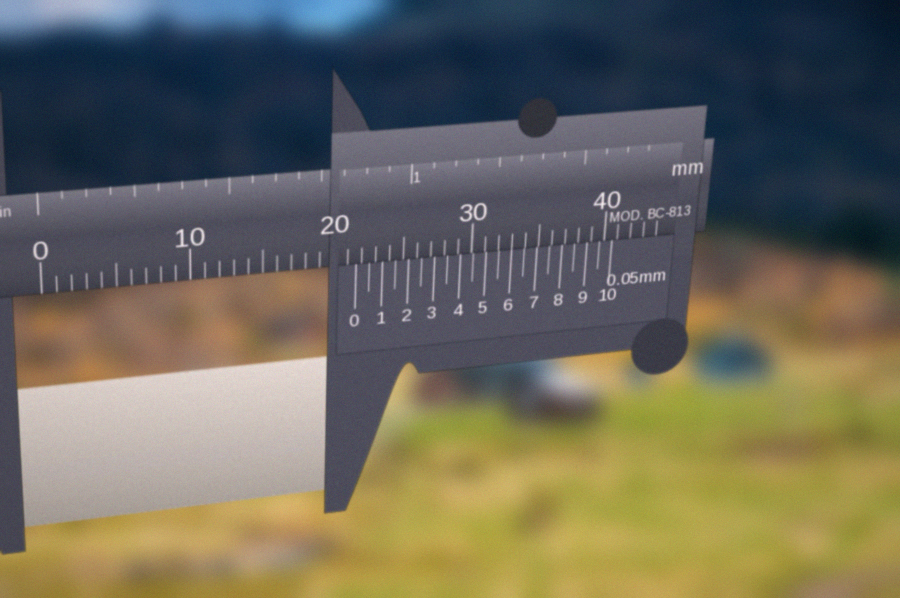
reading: 21.6 mm
